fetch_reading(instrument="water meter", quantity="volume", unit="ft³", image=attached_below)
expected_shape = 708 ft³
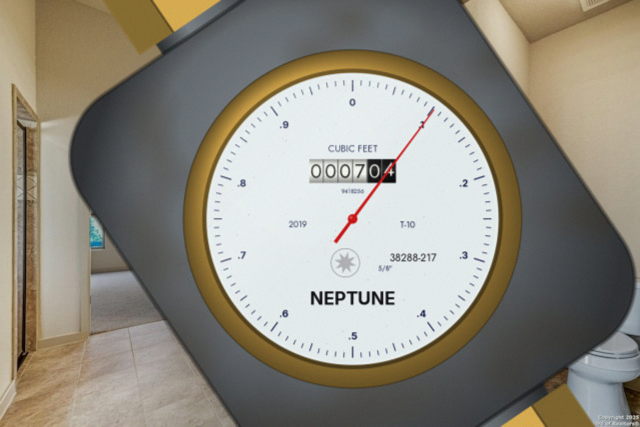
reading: 704.10 ft³
